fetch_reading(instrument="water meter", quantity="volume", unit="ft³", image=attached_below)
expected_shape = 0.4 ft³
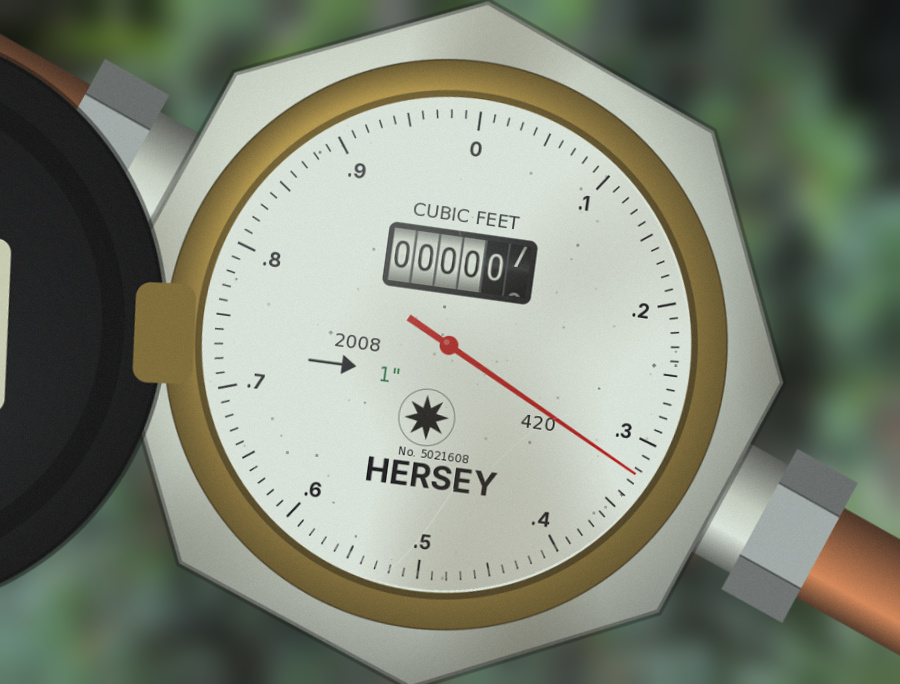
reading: 7.32 ft³
